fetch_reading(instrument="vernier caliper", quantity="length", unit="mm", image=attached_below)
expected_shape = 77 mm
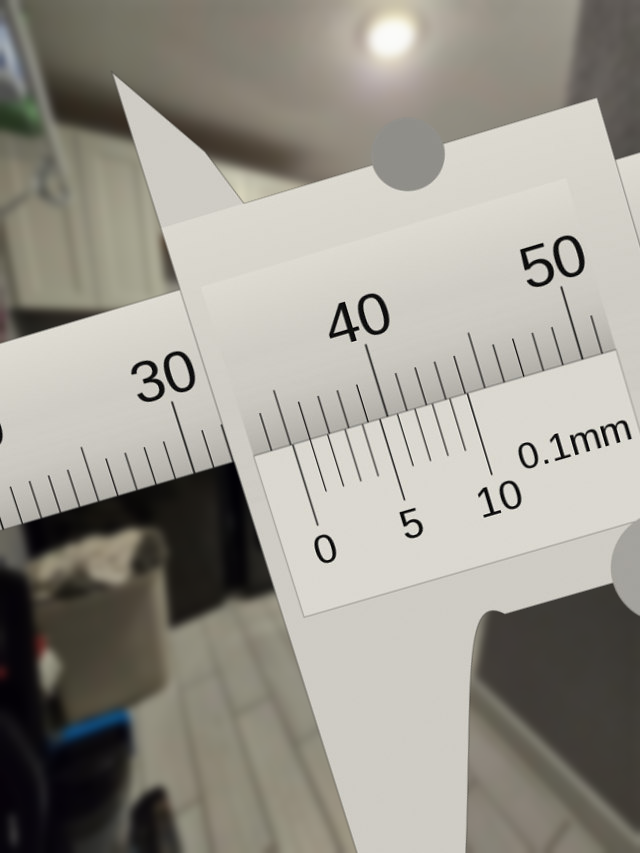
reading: 35.1 mm
